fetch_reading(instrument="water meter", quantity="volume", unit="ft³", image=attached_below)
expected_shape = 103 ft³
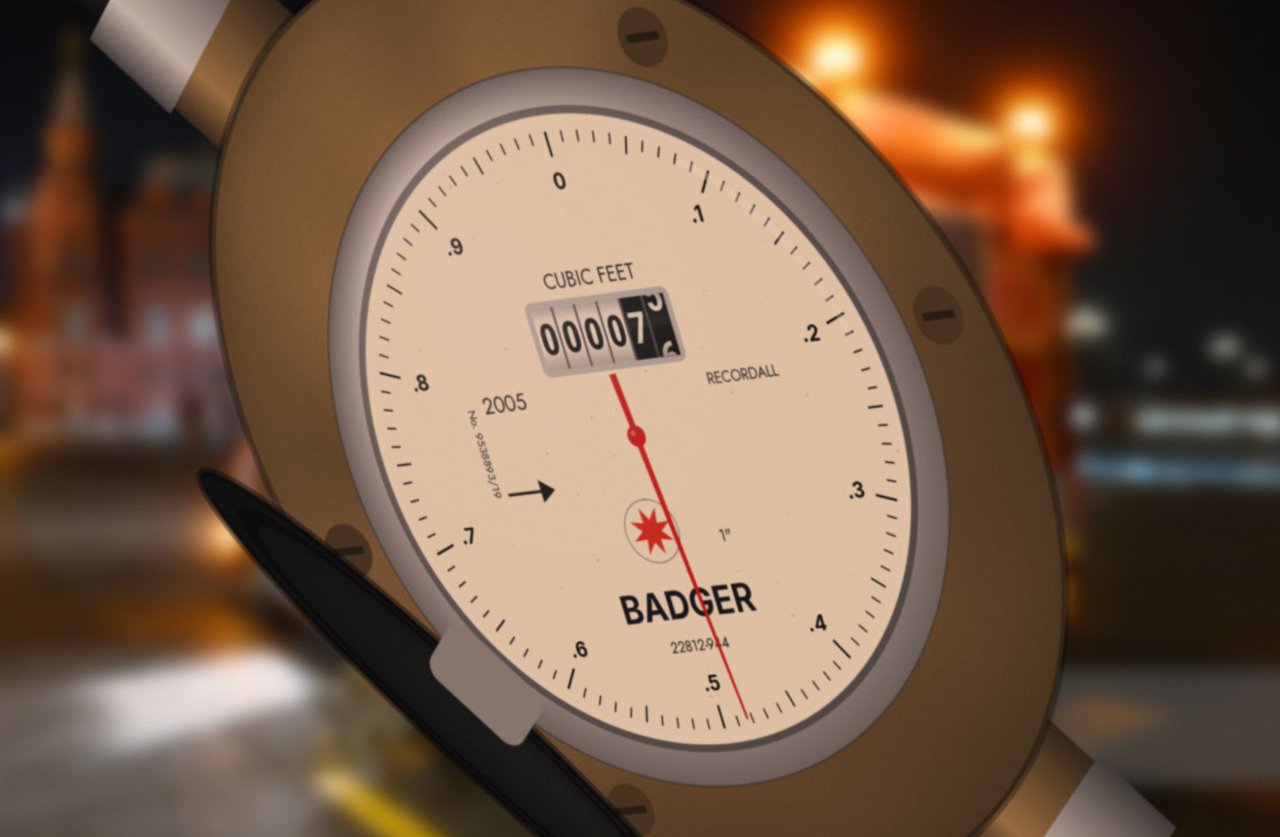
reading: 75.48 ft³
